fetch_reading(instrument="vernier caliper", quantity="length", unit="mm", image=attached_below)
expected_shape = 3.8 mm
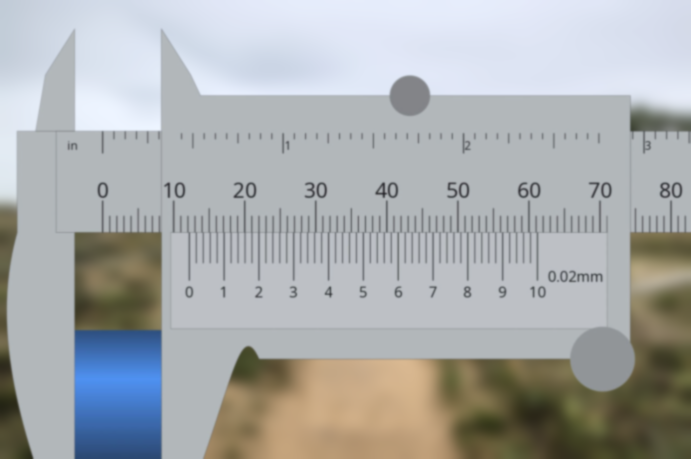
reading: 12.2 mm
